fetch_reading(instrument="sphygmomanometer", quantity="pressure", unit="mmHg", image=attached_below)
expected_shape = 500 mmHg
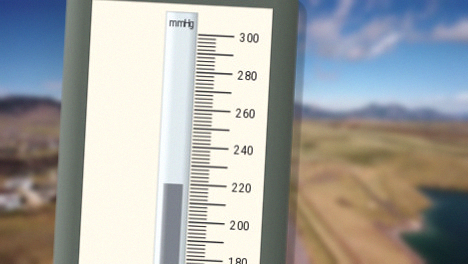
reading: 220 mmHg
